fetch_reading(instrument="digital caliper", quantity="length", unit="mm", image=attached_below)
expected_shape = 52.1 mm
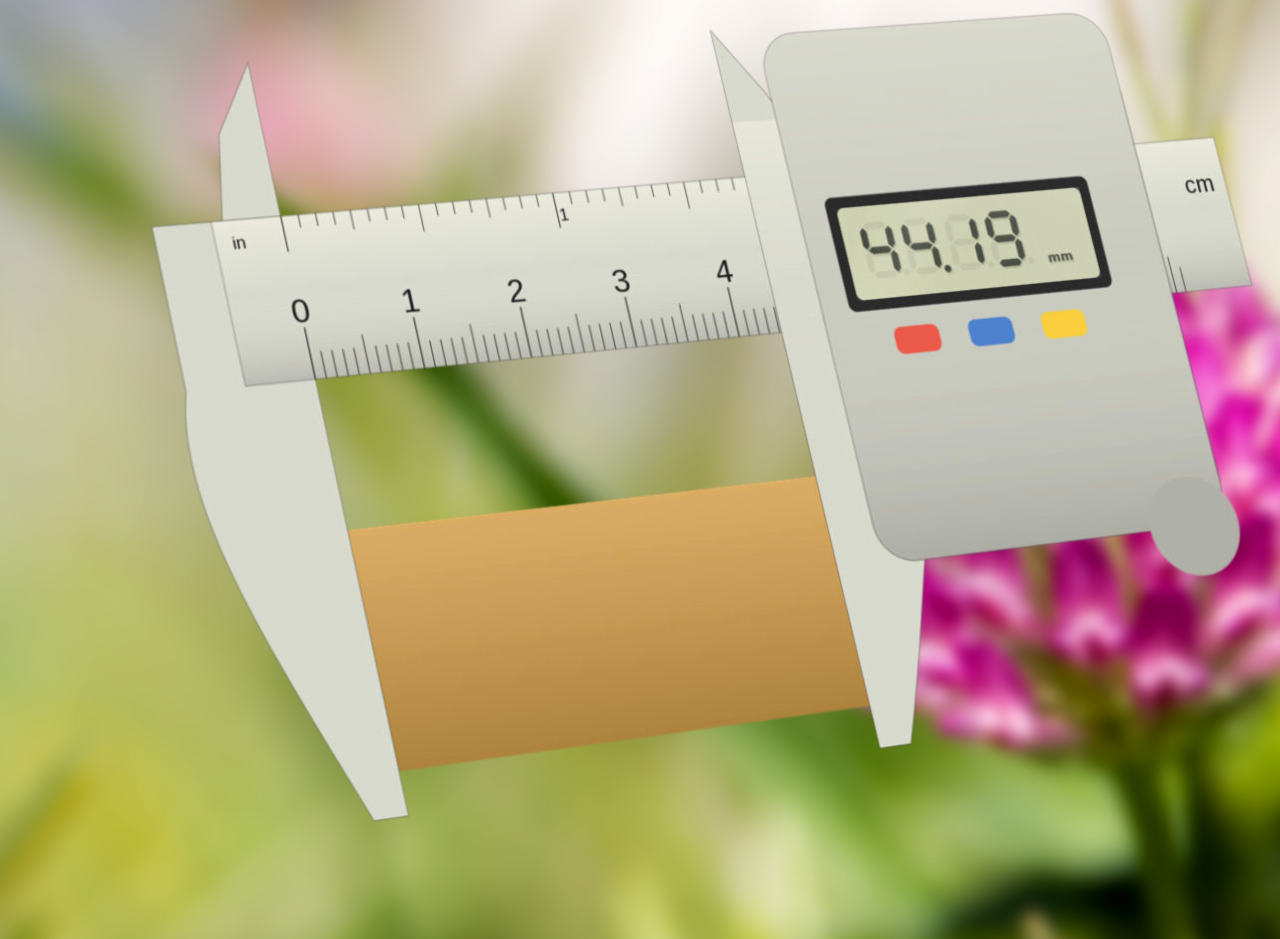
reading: 44.19 mm
